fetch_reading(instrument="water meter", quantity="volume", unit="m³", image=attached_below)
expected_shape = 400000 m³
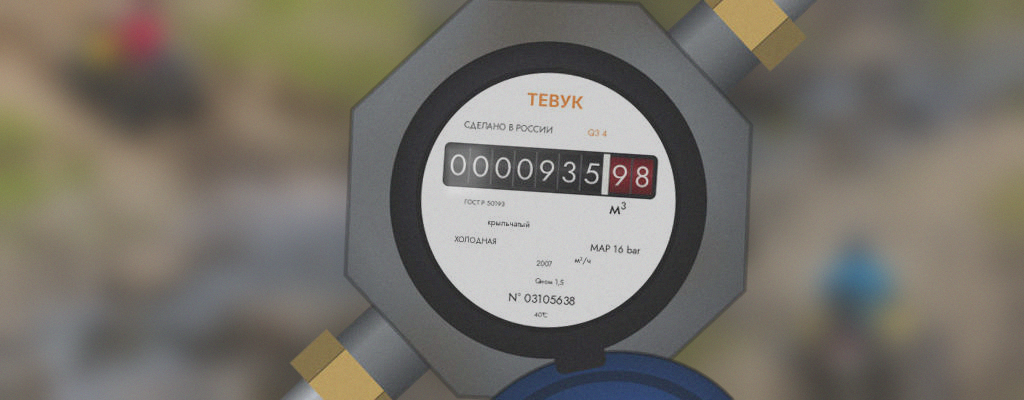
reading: 935.98 m³
